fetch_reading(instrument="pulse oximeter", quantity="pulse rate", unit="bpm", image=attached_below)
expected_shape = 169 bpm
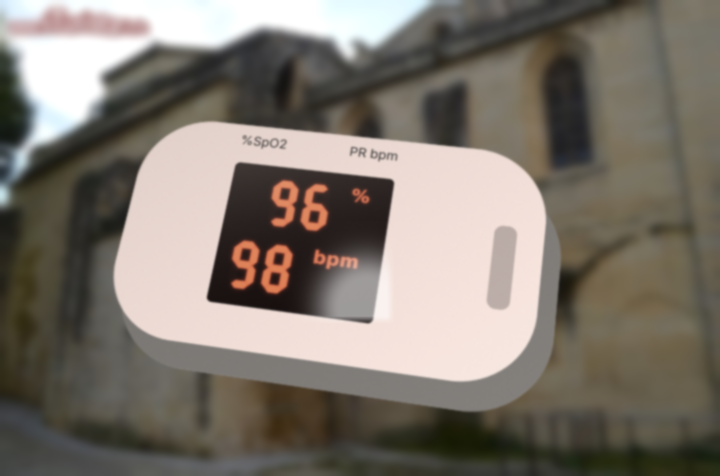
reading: 98 bpm
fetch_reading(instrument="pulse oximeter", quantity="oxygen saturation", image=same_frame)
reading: 96 %
